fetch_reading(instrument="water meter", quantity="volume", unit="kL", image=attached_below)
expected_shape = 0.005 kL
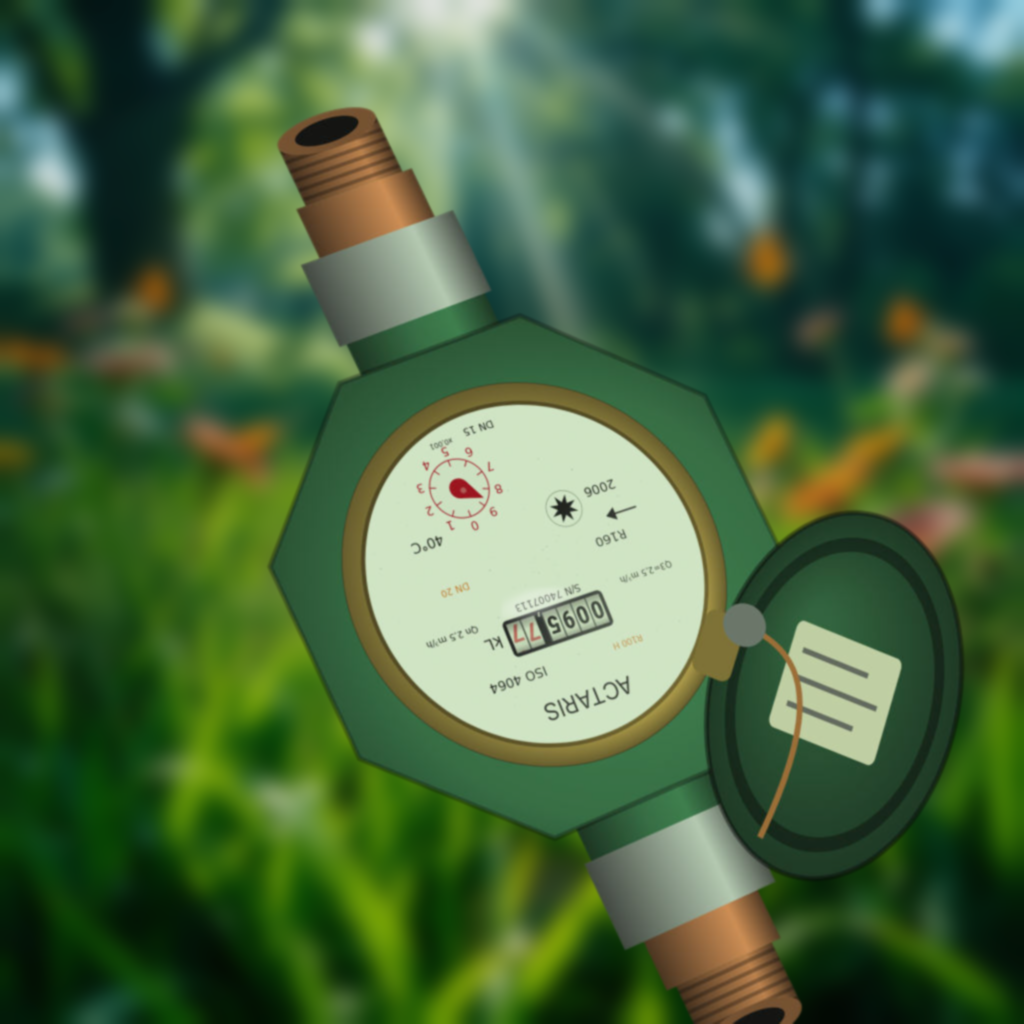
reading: 95.768 kL
